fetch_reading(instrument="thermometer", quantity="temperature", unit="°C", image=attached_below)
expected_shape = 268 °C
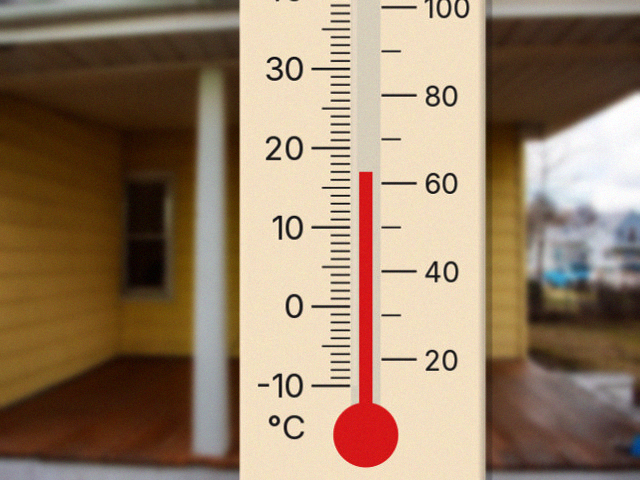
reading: 17 °C
